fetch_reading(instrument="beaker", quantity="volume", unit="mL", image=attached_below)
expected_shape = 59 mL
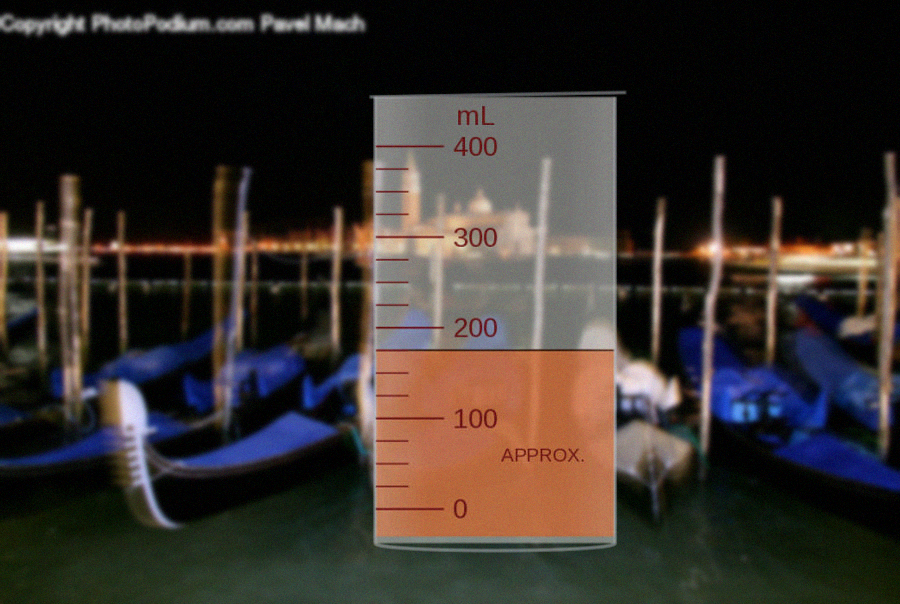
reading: 175 mL
